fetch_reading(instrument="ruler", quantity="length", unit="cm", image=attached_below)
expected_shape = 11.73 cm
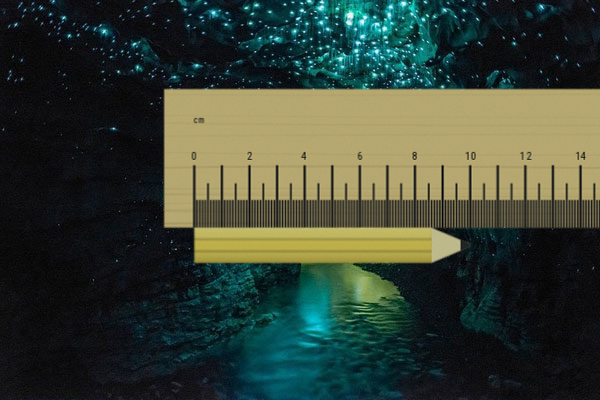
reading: 10 cm
